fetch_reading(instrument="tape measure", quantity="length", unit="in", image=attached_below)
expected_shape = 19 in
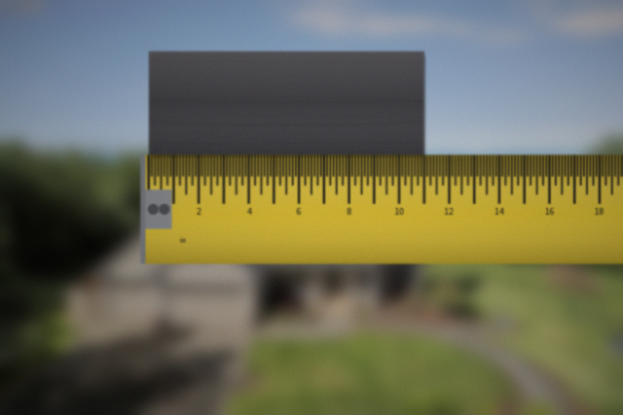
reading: 11 in
